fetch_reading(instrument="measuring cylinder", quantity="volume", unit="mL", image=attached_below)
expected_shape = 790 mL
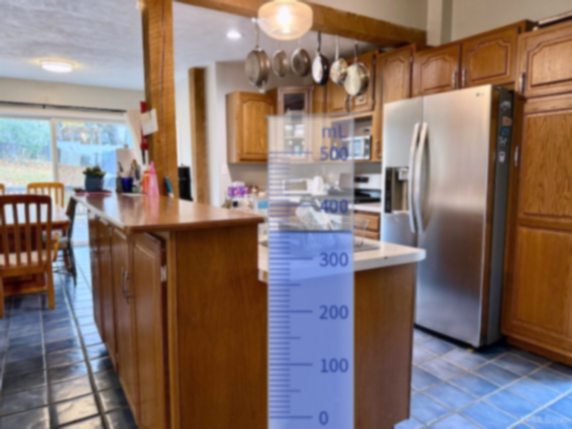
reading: 350 mL
